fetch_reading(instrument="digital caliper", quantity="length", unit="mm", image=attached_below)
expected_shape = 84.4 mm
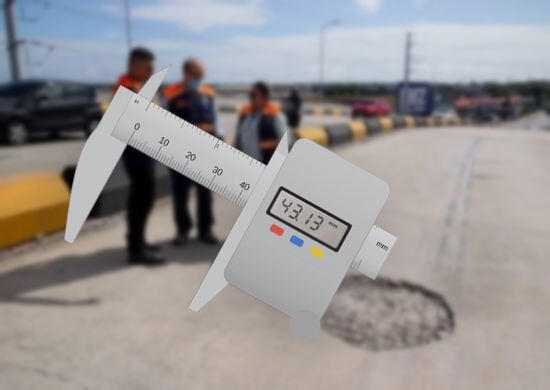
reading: 43.13 mm
